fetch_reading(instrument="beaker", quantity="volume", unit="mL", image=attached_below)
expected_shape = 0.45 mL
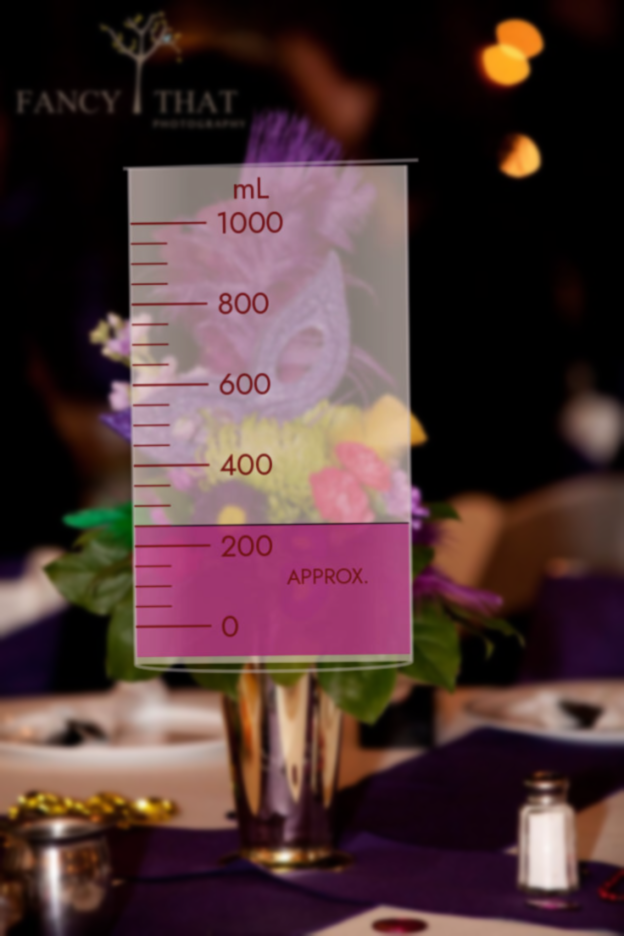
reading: 250 mL
